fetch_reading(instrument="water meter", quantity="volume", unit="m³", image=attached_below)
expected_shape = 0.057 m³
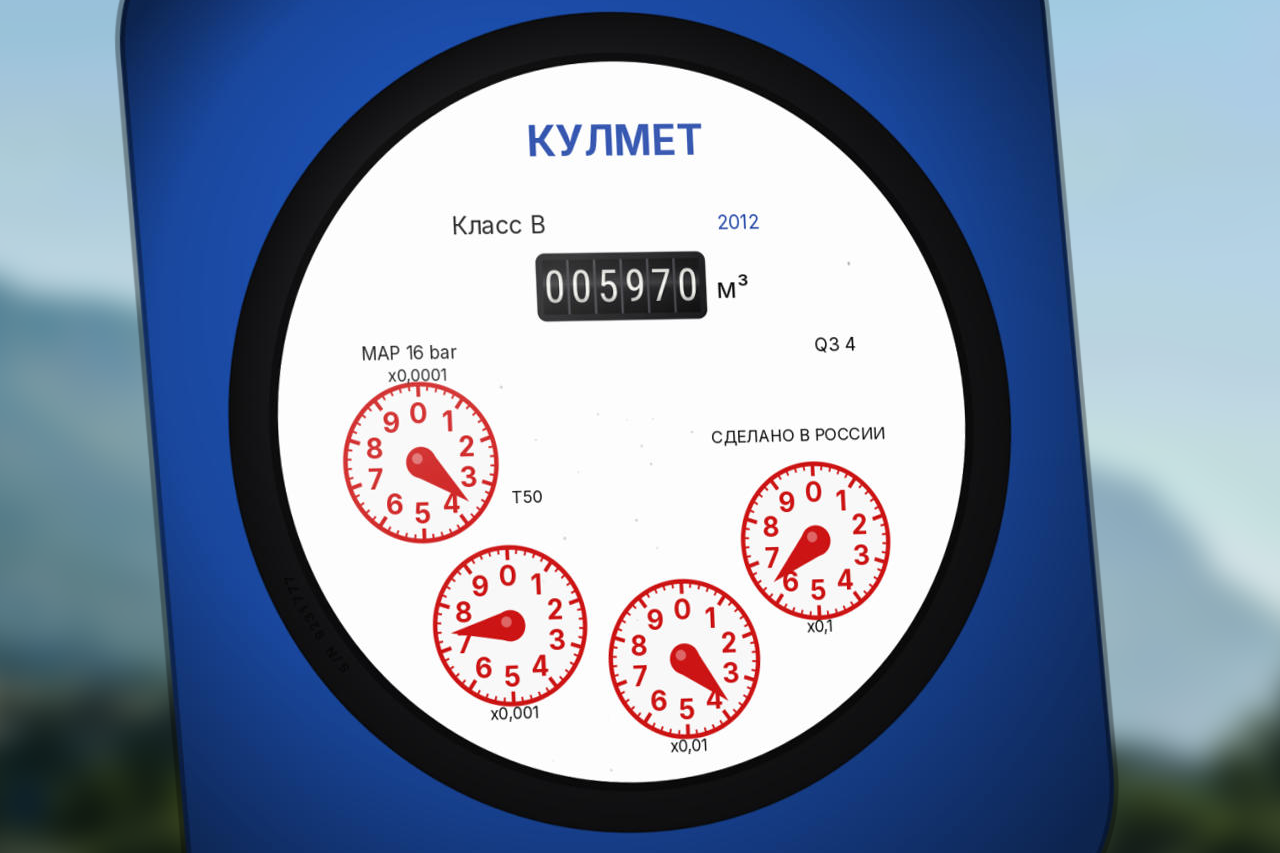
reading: 5970.6373 m³
